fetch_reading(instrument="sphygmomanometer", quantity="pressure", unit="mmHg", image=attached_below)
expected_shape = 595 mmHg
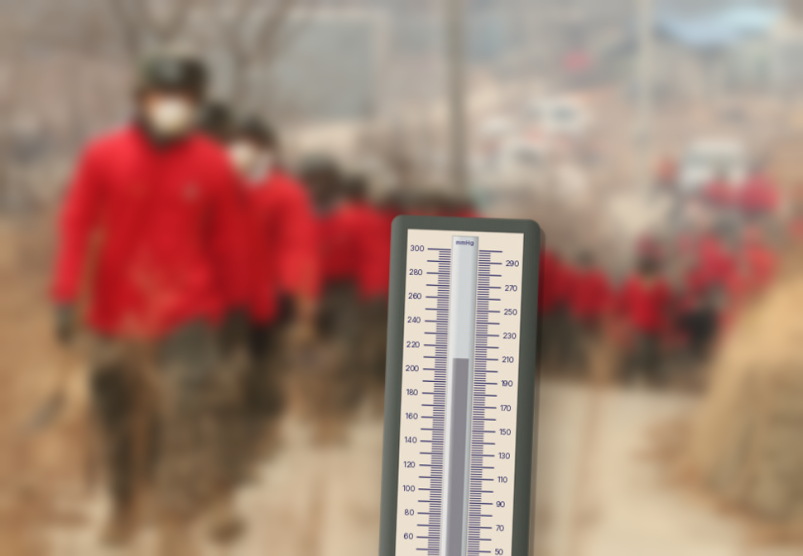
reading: 210 mmHg
